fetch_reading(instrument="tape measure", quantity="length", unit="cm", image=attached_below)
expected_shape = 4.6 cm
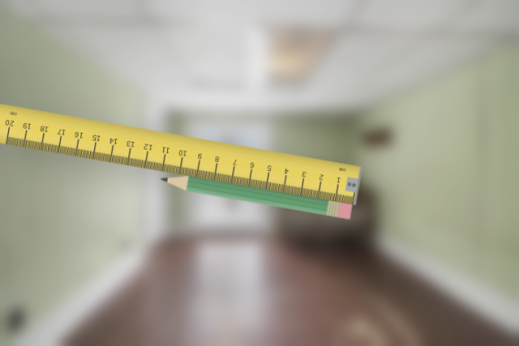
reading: 11 cm
